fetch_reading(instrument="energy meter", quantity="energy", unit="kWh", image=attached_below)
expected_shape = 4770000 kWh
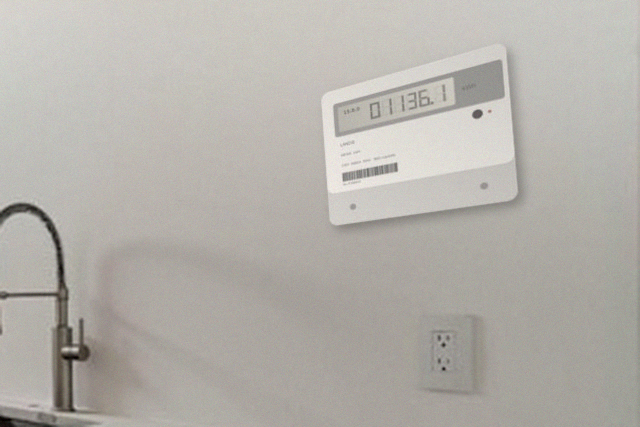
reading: 1136.1 kWh
